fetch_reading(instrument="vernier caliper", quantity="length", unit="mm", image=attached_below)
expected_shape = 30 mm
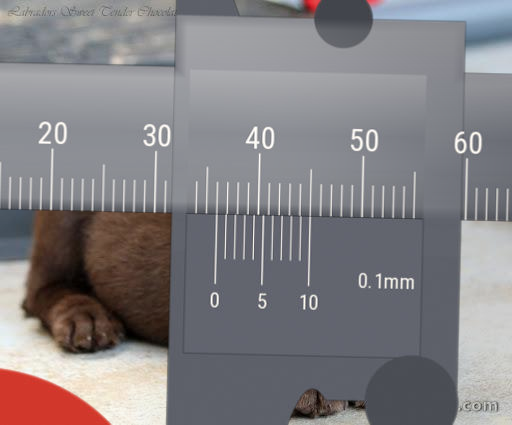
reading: 36.0 mm
